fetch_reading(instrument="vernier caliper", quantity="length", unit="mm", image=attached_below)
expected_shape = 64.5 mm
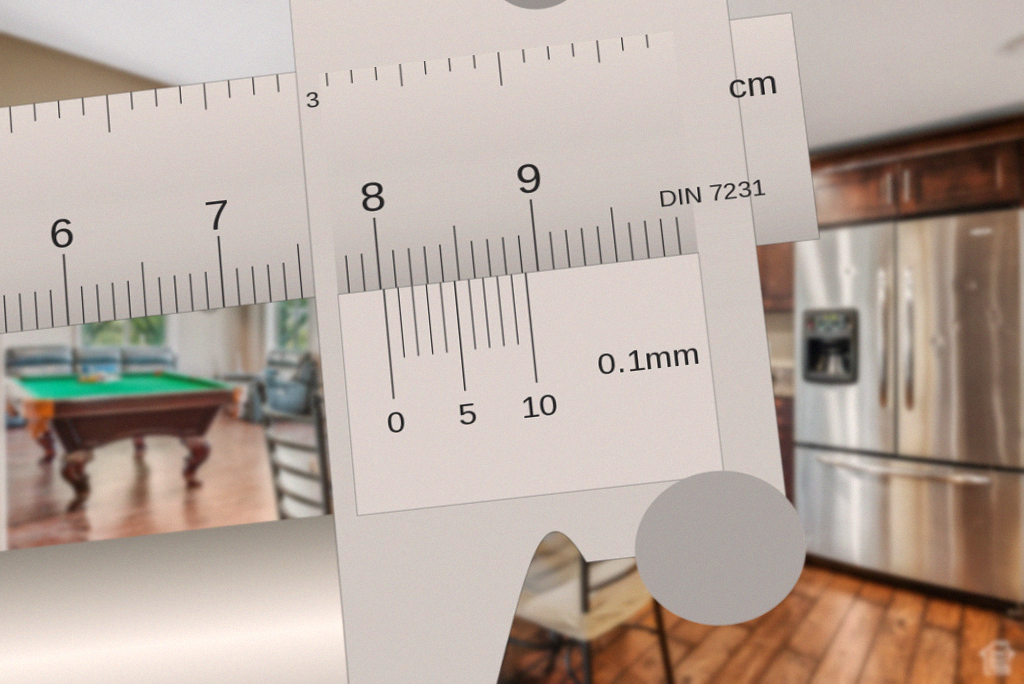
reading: 80.2 mm
